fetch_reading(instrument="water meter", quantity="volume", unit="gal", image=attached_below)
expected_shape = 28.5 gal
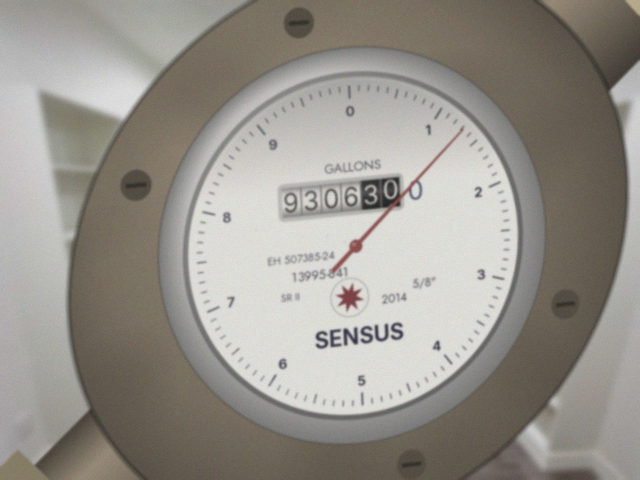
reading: 9306301.3 gal
